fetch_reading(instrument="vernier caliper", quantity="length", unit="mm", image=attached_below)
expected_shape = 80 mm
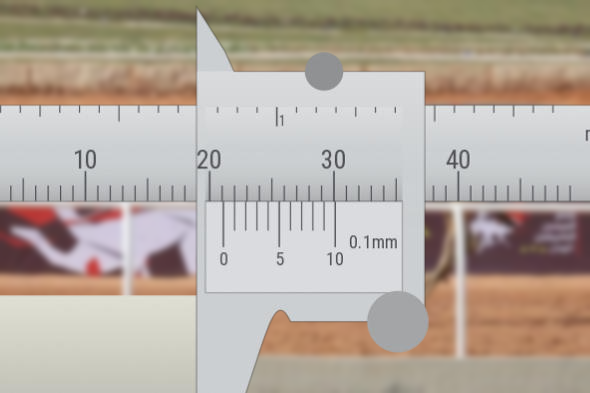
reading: 21.1 mm
